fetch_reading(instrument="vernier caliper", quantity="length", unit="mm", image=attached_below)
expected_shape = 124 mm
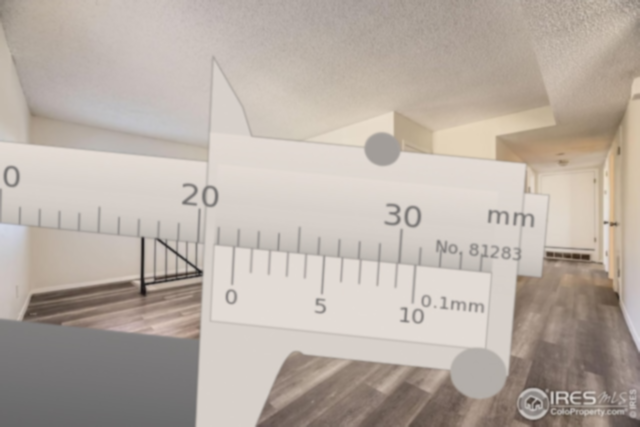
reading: 21.8 mm
